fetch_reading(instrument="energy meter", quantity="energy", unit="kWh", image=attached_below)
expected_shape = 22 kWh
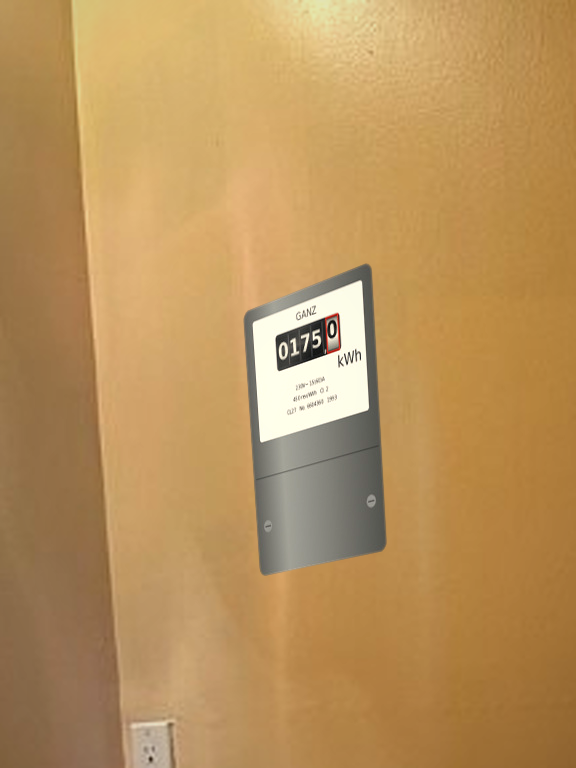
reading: 175.0 kWh
